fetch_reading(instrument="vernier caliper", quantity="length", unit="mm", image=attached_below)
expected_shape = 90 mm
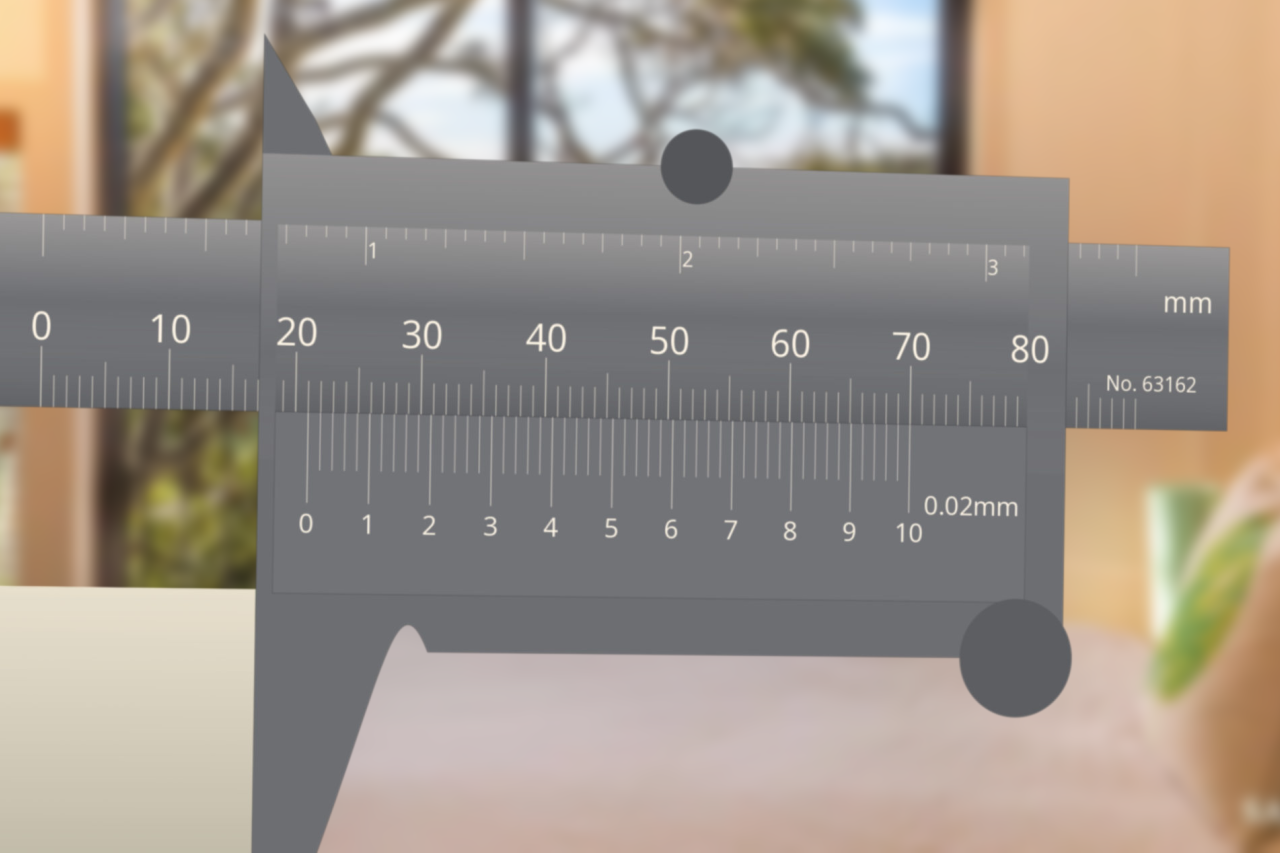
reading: 21.0 mm
